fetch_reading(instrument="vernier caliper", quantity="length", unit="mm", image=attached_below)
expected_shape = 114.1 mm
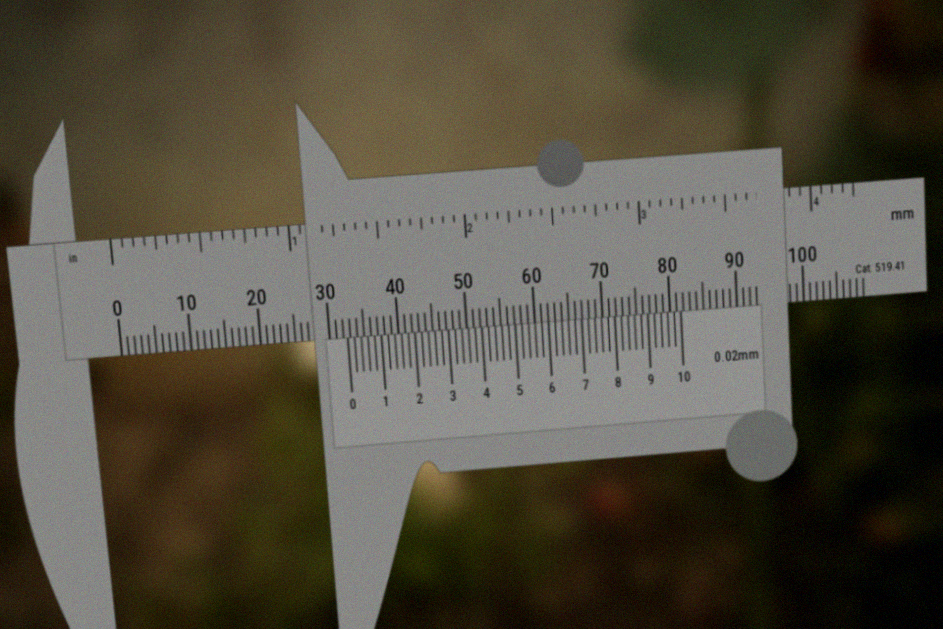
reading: 32.6 mm
